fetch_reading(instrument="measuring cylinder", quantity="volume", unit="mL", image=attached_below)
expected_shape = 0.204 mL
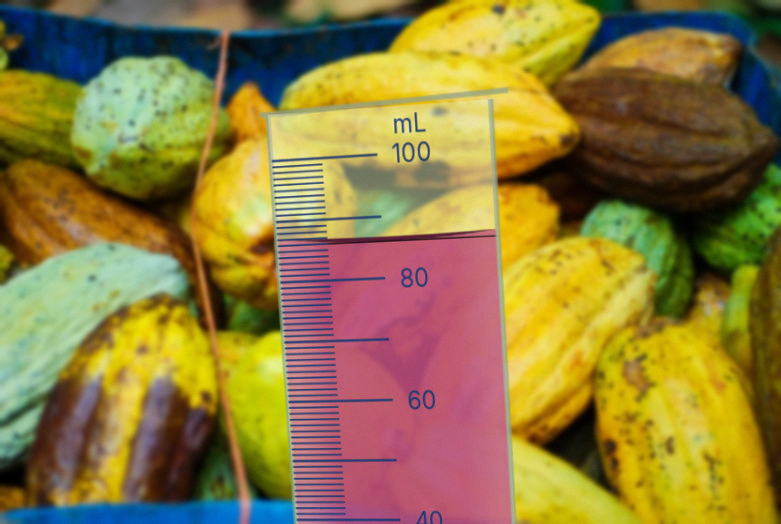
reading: 86 mL
